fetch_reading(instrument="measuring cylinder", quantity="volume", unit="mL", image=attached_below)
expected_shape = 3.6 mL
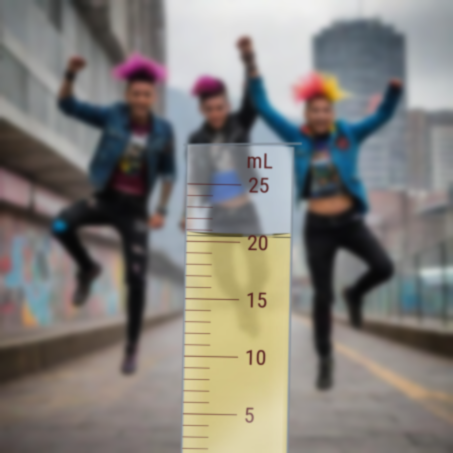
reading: 20.5 mL
